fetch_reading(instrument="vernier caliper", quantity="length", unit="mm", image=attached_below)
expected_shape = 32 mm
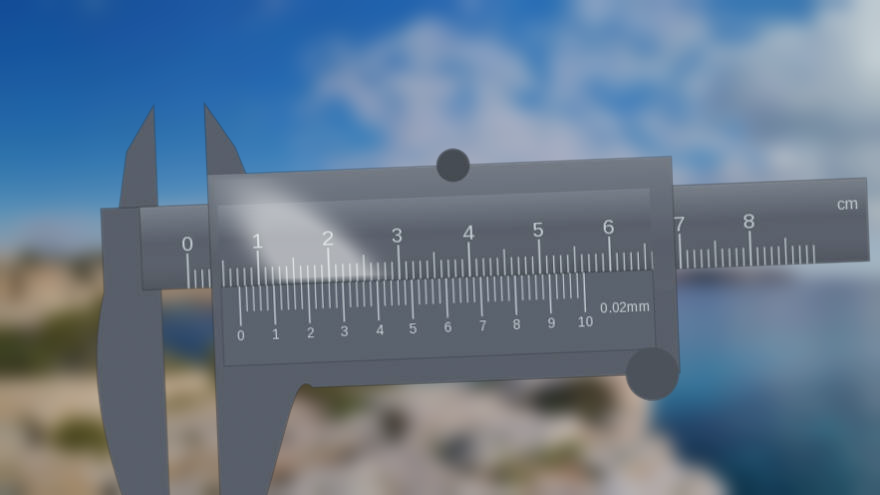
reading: 7.2 mm
